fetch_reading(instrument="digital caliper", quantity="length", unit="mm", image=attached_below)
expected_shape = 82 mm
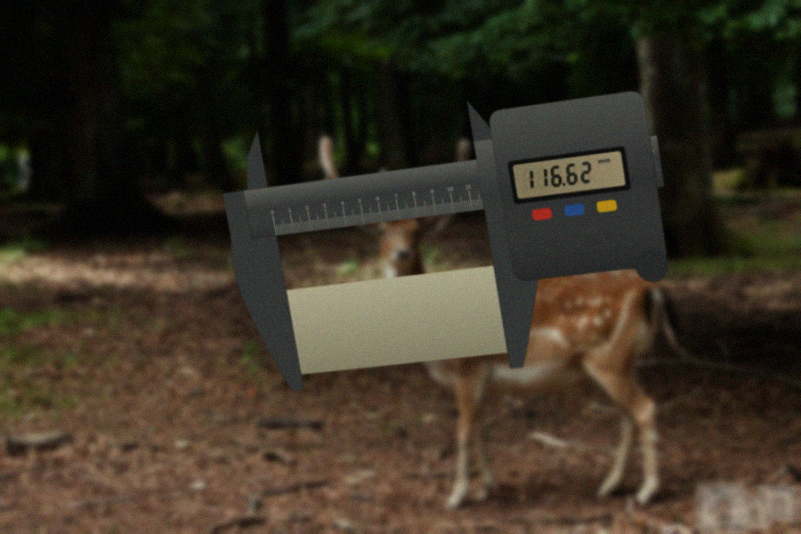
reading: 116.62 mm
